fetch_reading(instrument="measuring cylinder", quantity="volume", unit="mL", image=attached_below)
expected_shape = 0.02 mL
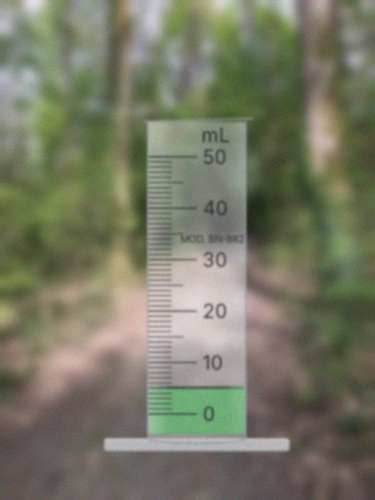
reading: 5 mL
